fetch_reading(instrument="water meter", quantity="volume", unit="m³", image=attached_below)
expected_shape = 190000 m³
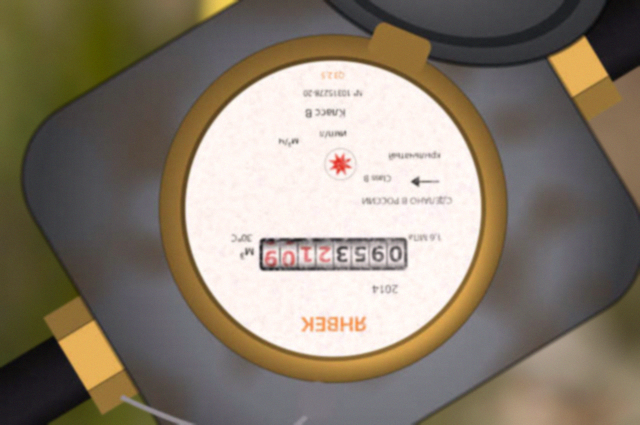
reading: 953.2109 m³
